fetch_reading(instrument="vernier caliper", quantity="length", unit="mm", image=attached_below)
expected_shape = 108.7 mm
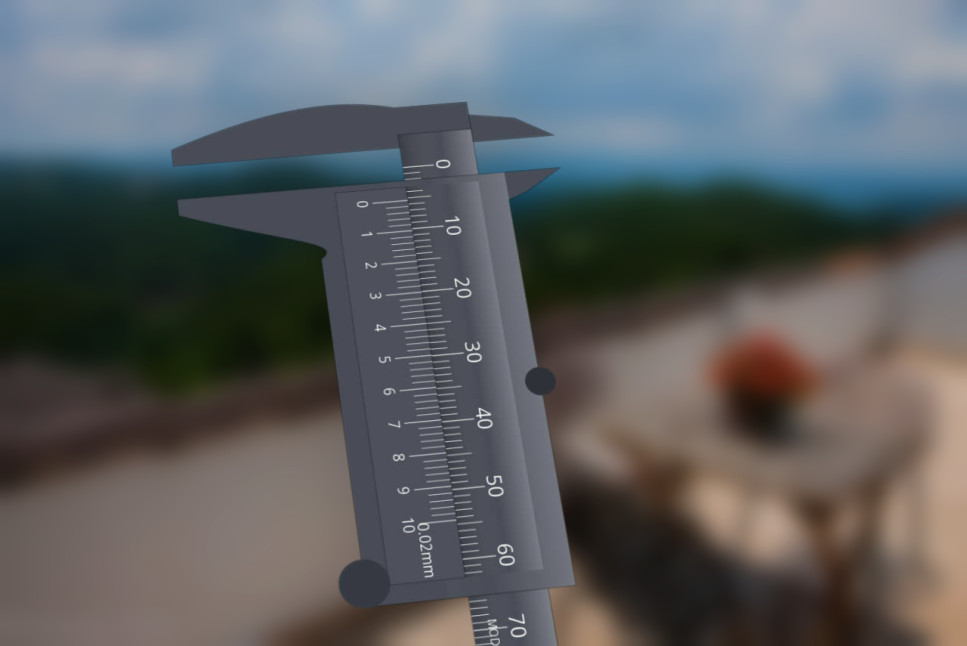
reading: 5.4 mm
